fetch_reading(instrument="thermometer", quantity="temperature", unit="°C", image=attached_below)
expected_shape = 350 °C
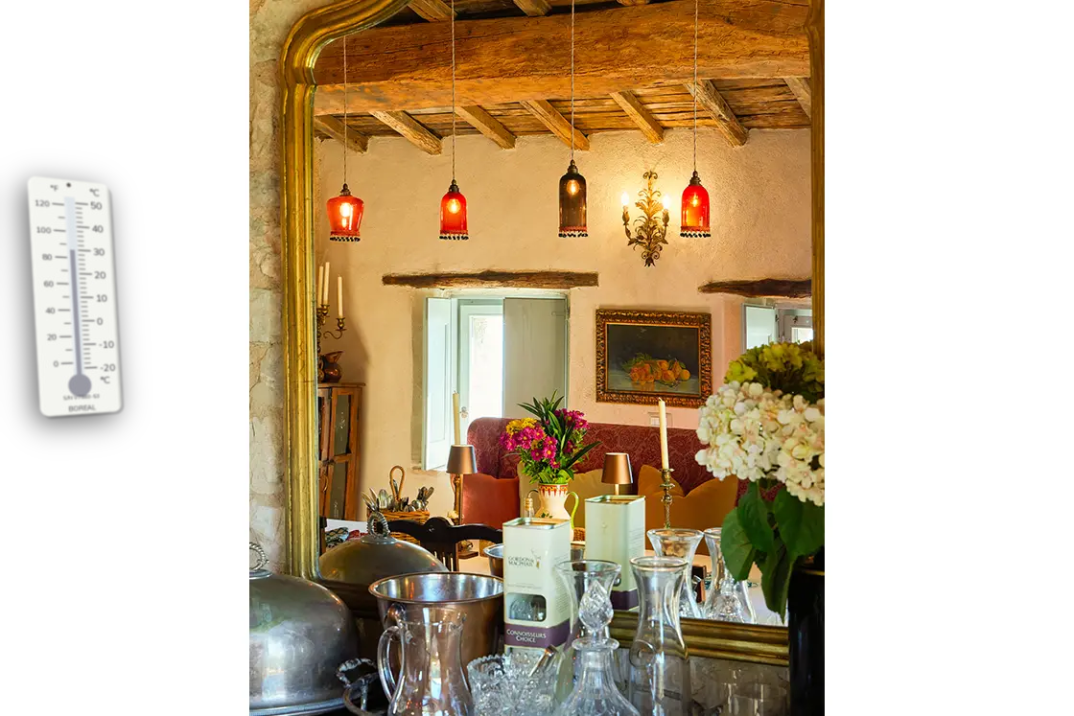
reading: 30 °C
